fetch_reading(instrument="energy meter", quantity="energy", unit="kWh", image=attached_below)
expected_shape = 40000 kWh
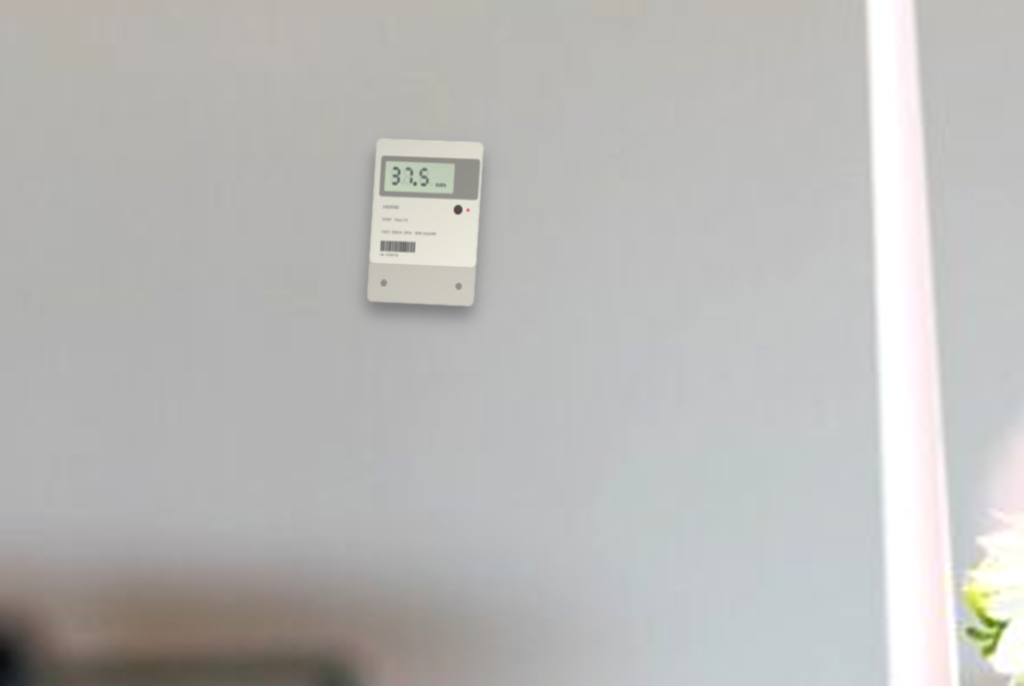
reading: 37.5 kWh
